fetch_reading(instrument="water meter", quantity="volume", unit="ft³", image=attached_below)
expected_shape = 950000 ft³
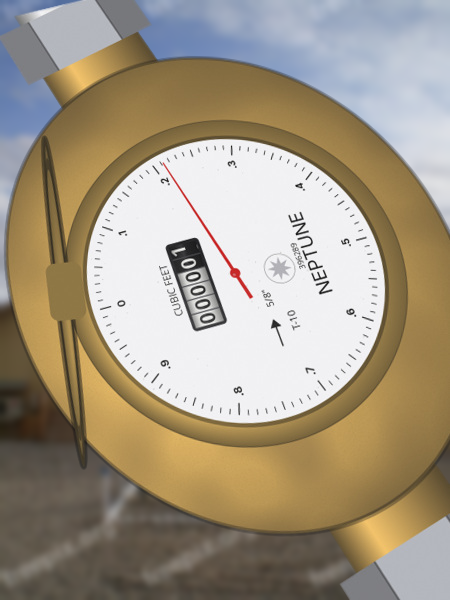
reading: 1.21 ft³
